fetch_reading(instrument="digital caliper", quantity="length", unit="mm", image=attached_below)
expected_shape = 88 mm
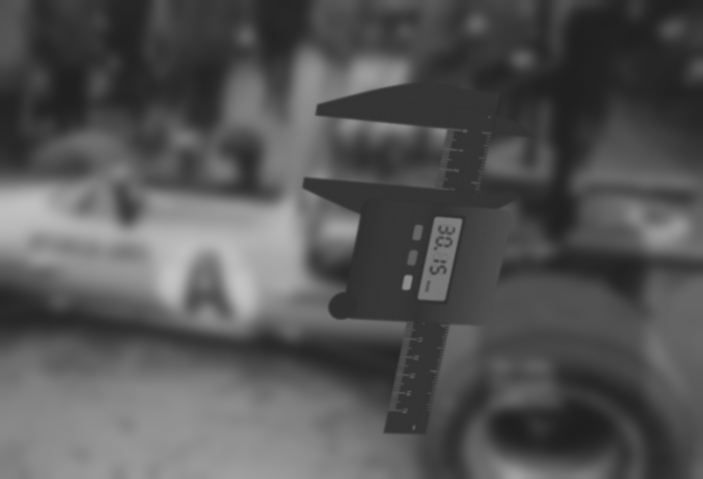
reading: 30.15 mm
